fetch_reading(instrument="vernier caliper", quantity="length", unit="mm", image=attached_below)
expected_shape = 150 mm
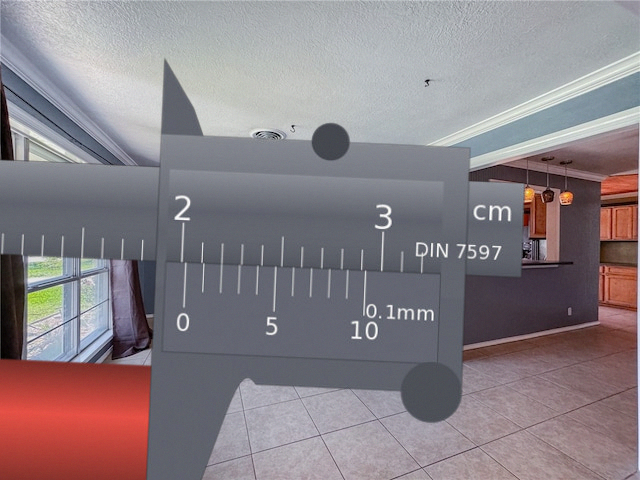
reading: 20.2 mm
